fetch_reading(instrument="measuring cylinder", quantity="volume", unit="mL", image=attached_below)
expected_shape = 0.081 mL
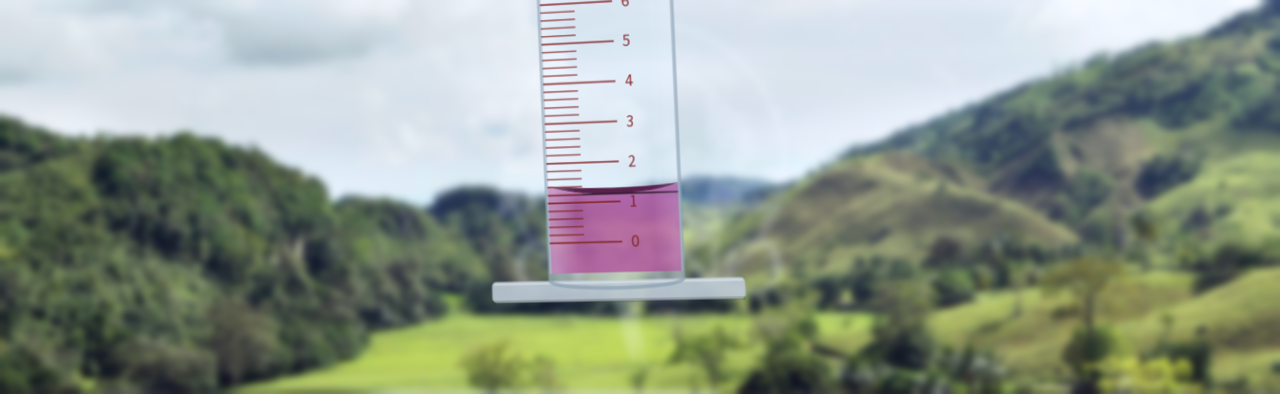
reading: 1.2 mL
